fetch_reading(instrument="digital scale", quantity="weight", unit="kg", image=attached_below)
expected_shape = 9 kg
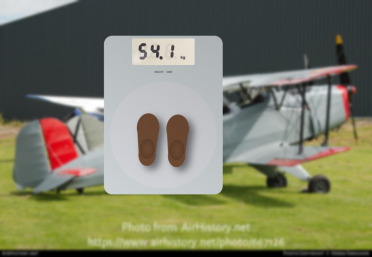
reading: 54.1 kg
